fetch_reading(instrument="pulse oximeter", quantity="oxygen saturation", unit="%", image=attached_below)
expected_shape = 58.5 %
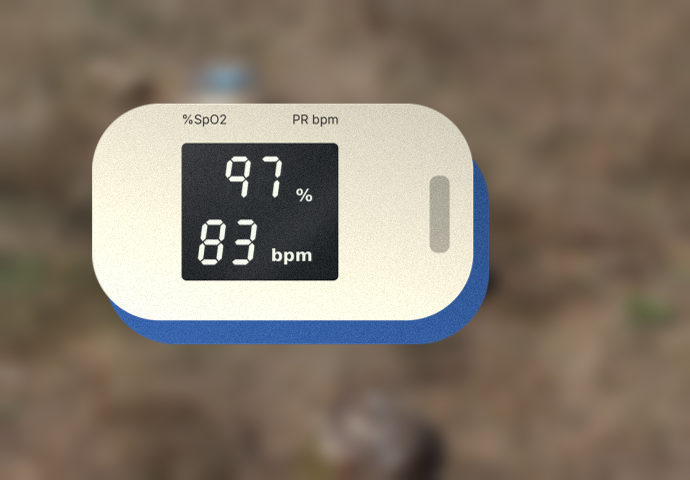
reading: 97 %
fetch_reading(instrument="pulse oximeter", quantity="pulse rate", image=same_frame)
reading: 83 bpm
